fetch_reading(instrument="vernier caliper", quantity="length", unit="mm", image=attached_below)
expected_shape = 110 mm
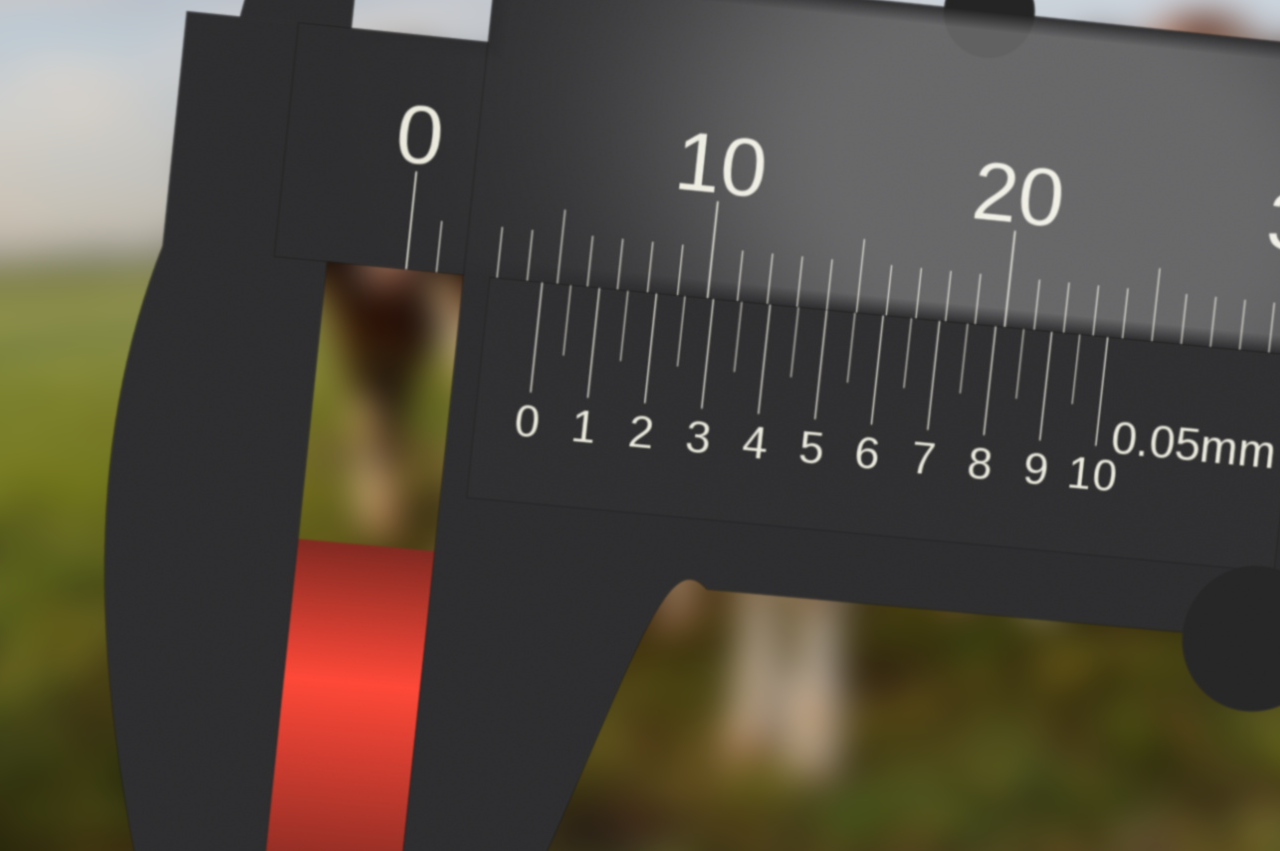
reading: 4.50 mm
